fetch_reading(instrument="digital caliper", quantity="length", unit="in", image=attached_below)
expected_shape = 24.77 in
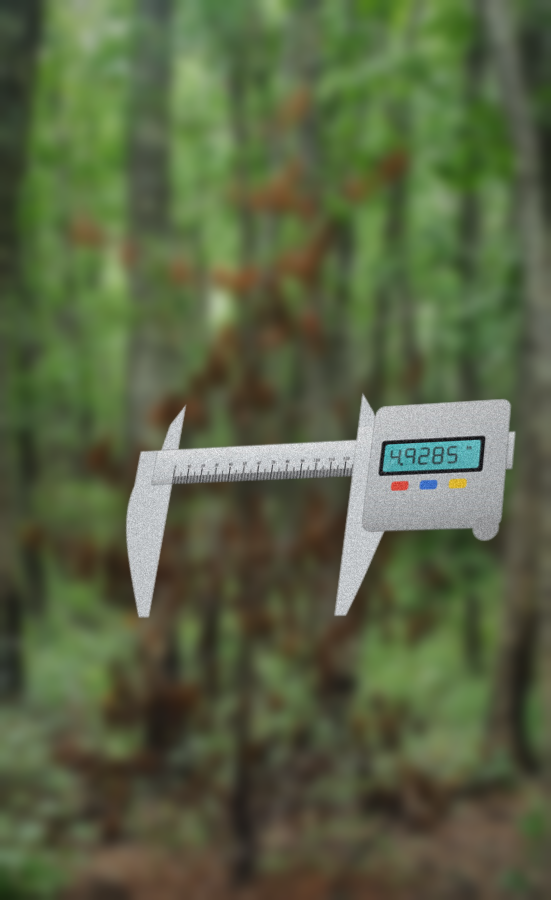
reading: 4.9285 in
